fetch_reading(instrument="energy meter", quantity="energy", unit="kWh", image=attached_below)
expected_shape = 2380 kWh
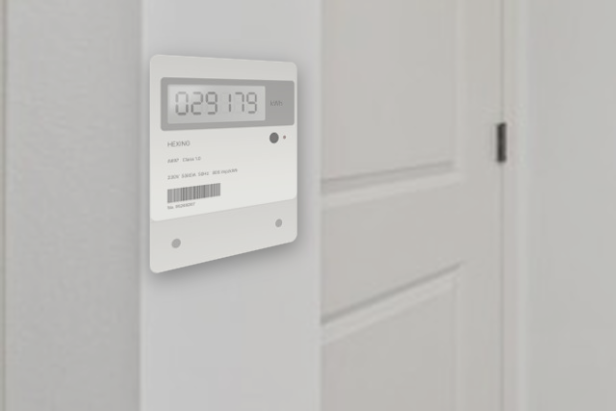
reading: 29179 kWh
